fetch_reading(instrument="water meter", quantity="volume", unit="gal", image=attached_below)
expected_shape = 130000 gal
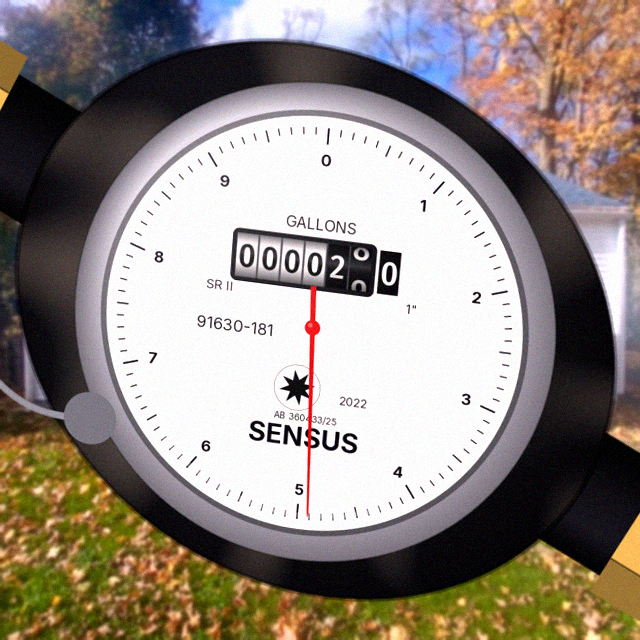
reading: 284.9 gal
